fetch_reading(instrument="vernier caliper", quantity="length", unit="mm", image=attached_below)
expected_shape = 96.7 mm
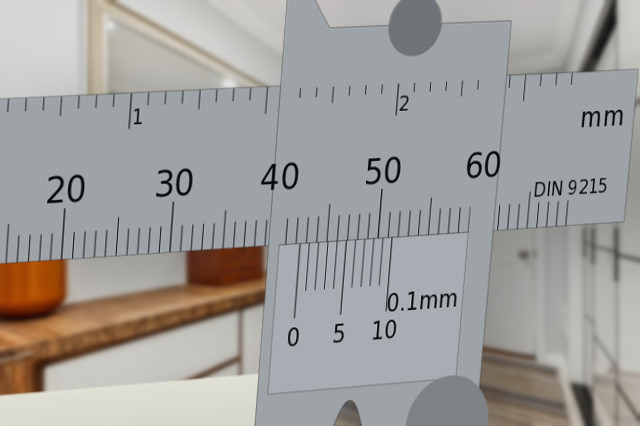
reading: 42.4 mm
